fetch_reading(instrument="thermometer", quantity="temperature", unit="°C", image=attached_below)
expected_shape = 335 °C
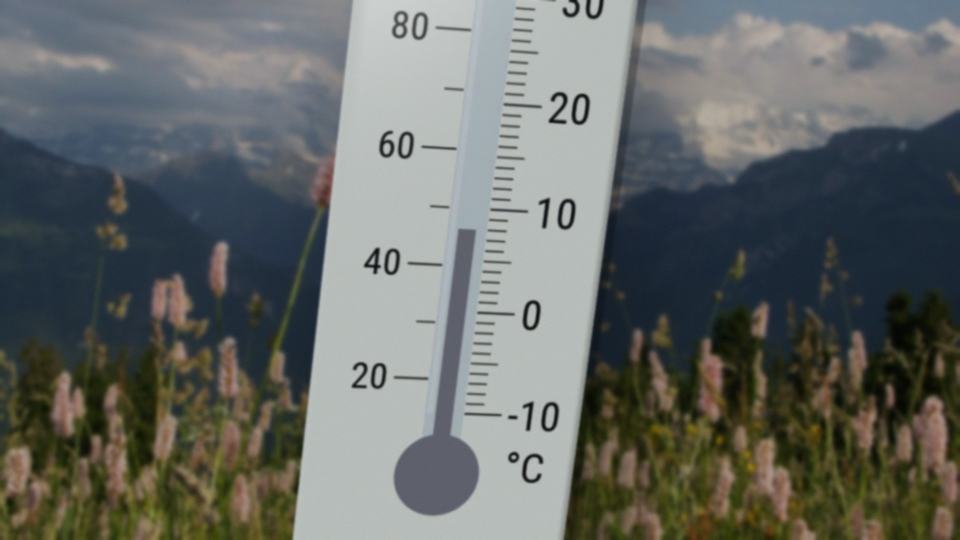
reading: 8 °C
